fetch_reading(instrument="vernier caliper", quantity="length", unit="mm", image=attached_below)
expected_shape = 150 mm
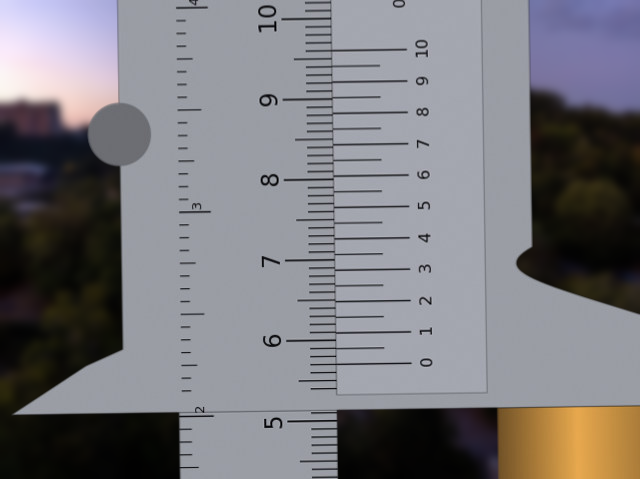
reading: 57.0 mm
